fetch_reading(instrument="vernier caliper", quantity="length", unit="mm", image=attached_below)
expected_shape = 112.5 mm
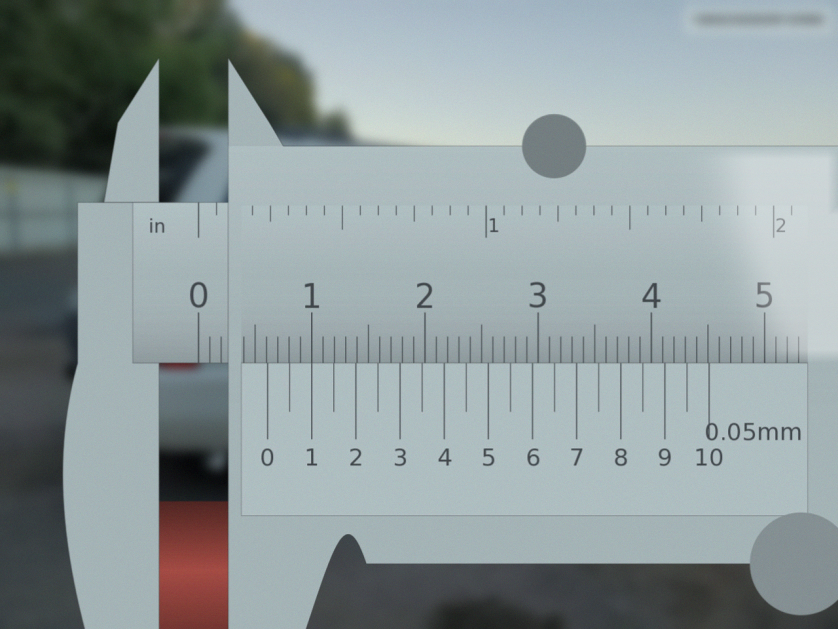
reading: 6.1 mm
